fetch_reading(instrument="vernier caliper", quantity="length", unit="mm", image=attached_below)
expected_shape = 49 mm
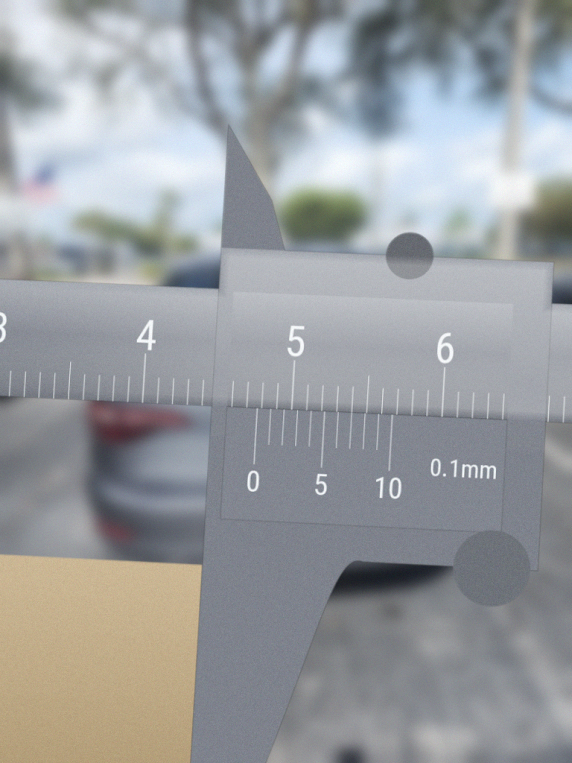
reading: 47.7 mm
